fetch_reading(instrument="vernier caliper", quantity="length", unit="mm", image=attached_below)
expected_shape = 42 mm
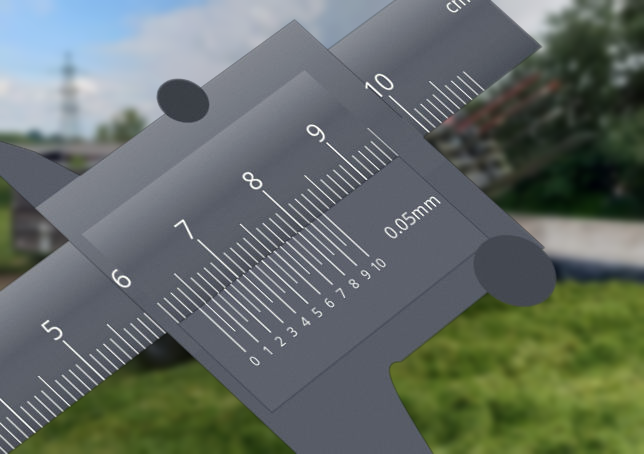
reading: 64.0 mm
